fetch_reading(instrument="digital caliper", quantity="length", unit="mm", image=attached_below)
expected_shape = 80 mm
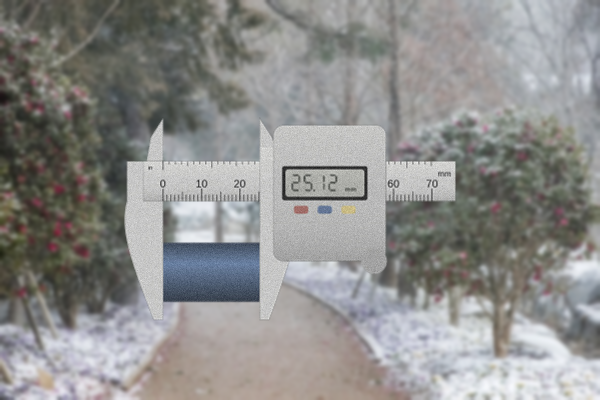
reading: 25.12 mm
